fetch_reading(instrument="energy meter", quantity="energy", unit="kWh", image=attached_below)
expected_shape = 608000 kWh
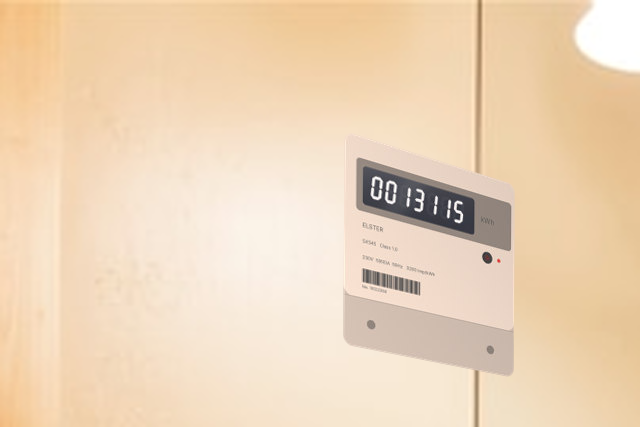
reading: 13115 kWh
